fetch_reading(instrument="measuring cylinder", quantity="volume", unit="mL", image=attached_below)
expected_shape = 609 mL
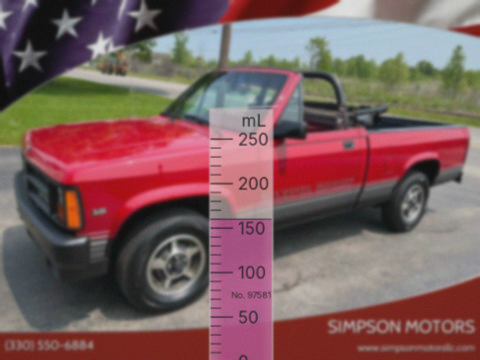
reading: 160 mL
